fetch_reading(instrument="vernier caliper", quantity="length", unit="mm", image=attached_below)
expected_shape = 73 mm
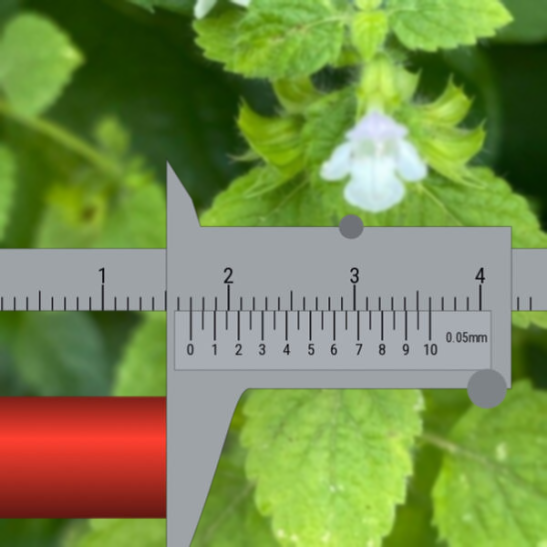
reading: 17.0 mm
